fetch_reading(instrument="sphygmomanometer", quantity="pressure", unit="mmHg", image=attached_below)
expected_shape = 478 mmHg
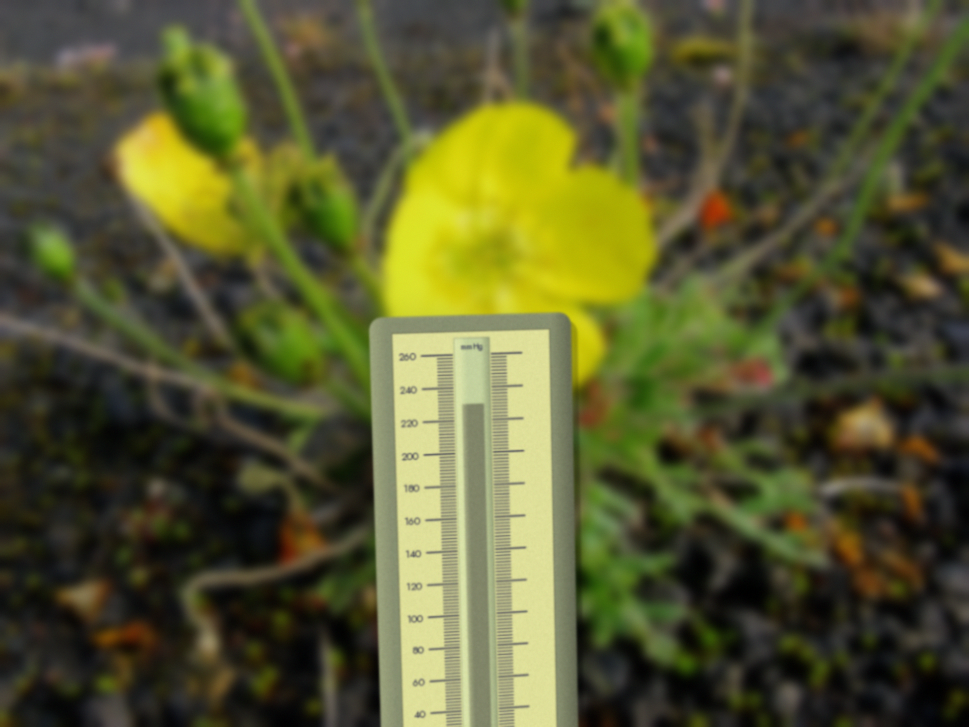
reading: 230 mmHg
